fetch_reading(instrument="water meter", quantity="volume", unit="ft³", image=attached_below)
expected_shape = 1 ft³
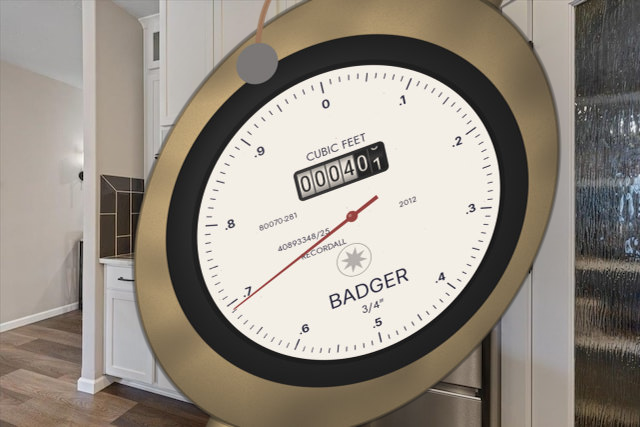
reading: 400.69 ft³
